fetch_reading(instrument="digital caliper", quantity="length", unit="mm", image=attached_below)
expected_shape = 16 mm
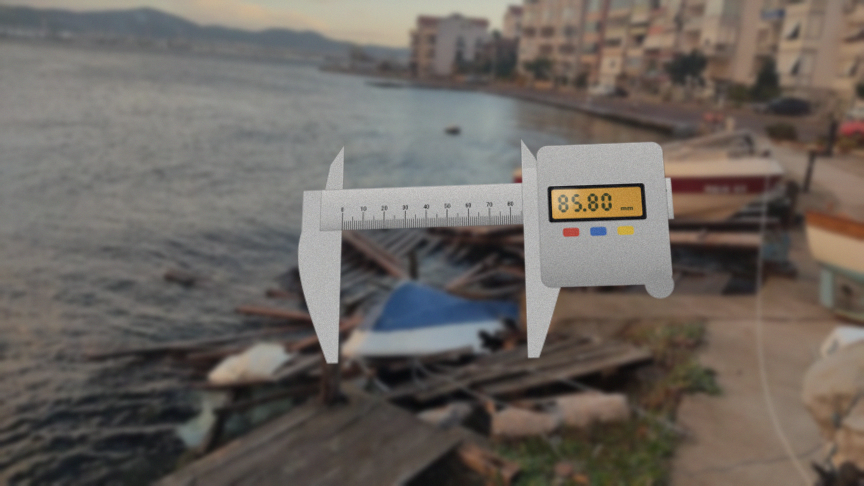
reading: 85.80 mm
